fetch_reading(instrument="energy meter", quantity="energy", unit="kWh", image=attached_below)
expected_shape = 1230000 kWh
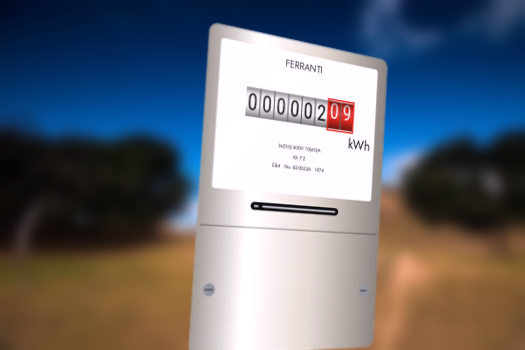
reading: 2.09 kWh
